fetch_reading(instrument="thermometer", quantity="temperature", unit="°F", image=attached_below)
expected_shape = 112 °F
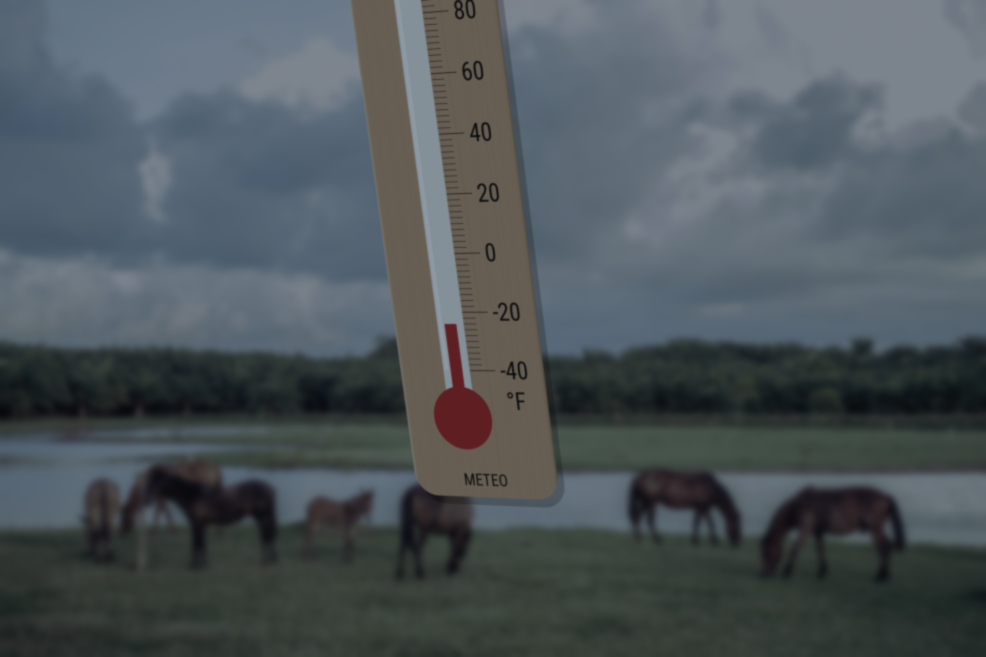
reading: -24 °F
